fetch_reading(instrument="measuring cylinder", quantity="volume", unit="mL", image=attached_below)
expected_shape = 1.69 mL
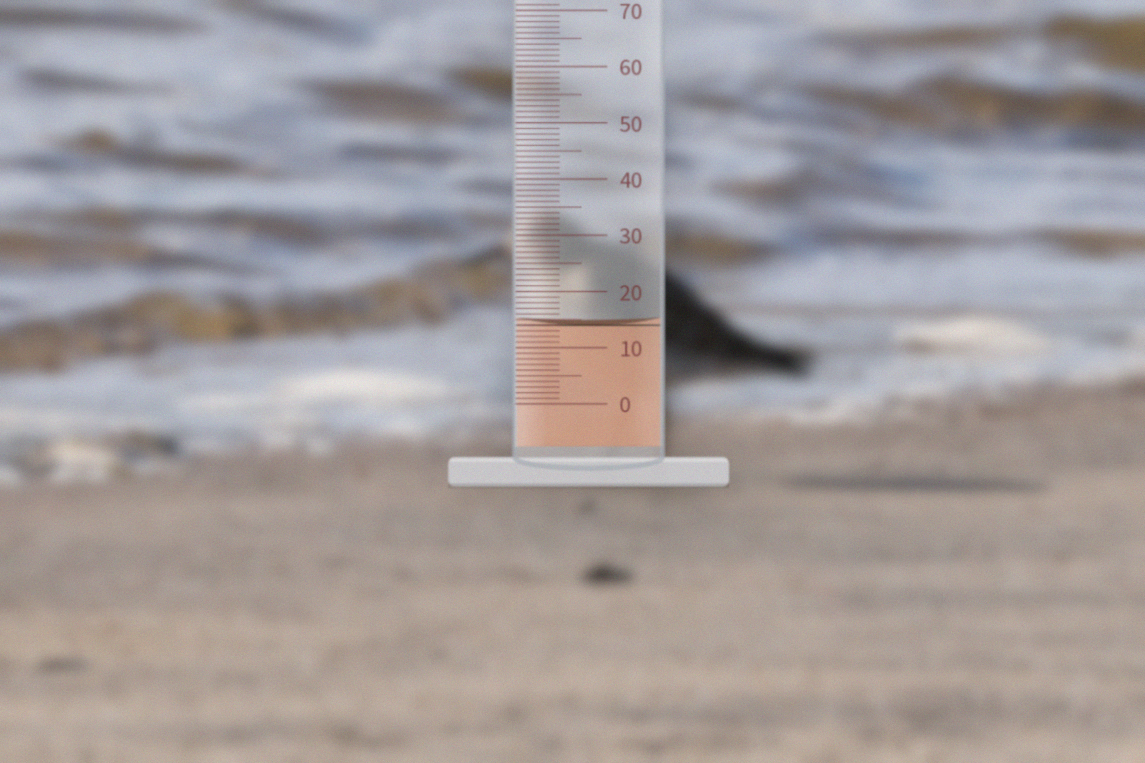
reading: 14 mL
